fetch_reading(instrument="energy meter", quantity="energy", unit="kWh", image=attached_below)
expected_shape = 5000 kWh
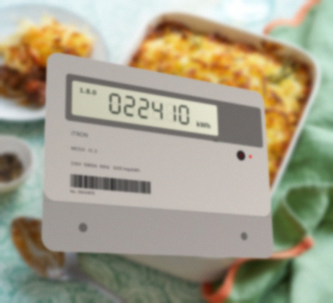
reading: 22410 kWh
